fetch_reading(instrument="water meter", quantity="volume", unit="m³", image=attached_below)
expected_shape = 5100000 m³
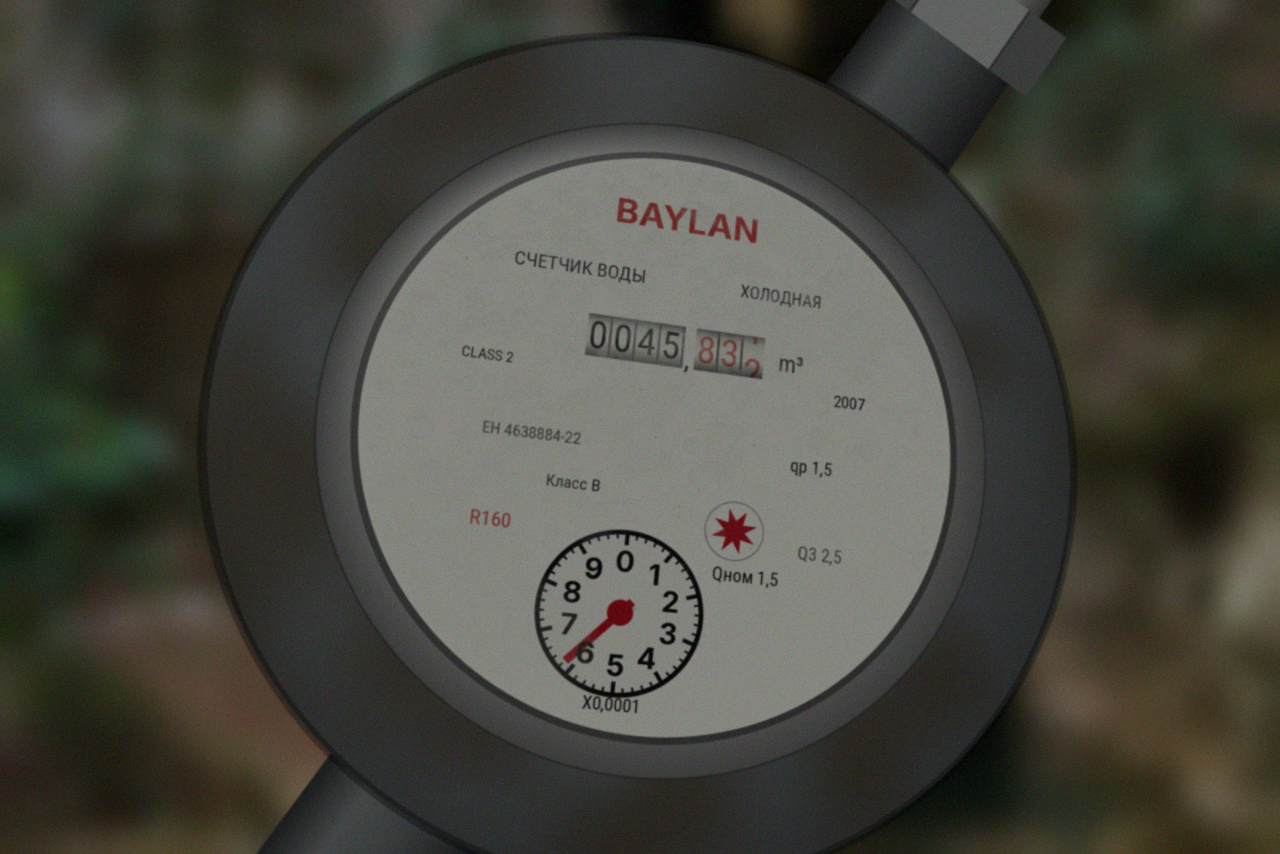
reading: 45.8316 m³
